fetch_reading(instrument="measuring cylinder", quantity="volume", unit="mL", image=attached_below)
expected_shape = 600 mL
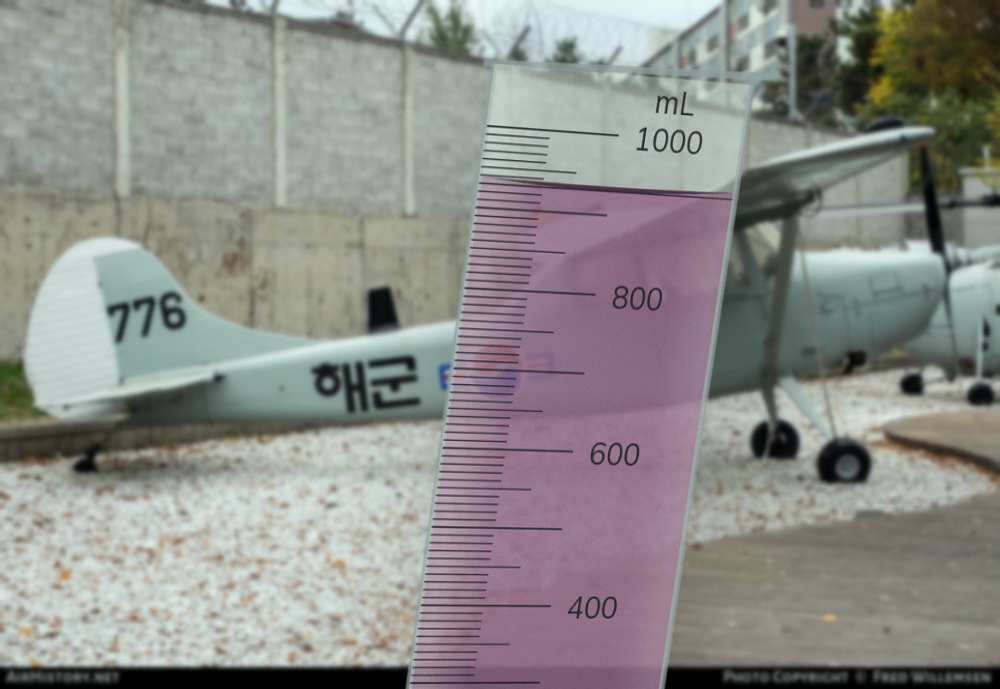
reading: 930 mL
